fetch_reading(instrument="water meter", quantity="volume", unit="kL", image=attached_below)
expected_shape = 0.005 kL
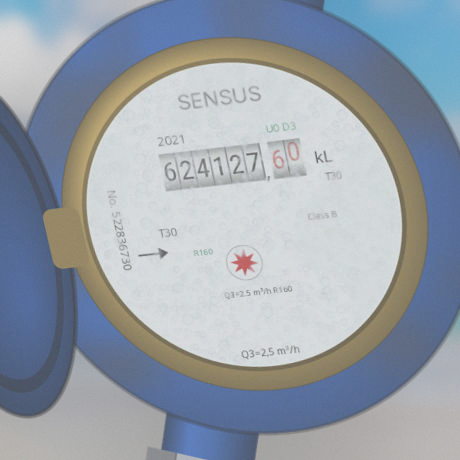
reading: 624127.60 kL
